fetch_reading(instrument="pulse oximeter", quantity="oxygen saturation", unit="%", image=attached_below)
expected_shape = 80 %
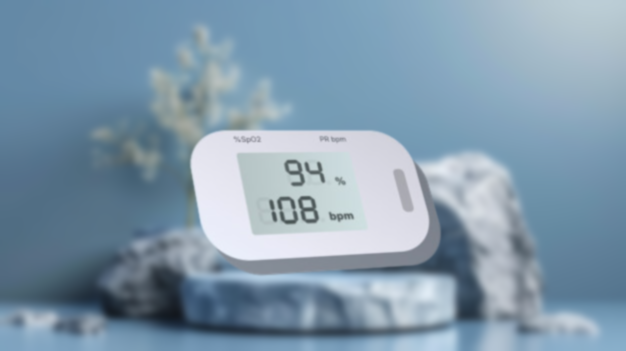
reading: 94 %
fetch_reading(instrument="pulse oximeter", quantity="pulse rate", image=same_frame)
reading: 108 bpm
